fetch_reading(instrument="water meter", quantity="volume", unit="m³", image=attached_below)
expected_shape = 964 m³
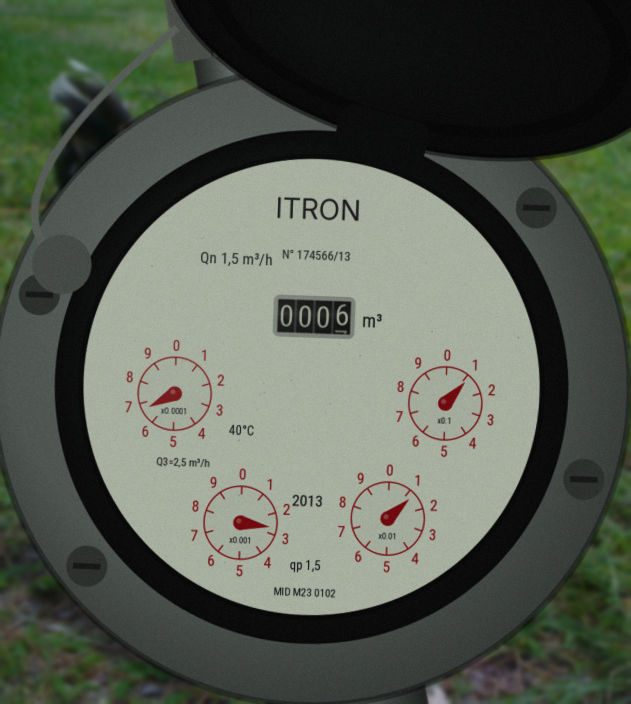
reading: 6.1126 m³
